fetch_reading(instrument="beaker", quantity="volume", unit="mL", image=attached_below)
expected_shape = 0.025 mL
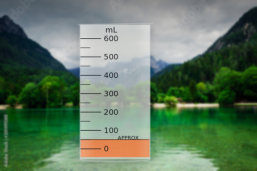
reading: 50 mL
